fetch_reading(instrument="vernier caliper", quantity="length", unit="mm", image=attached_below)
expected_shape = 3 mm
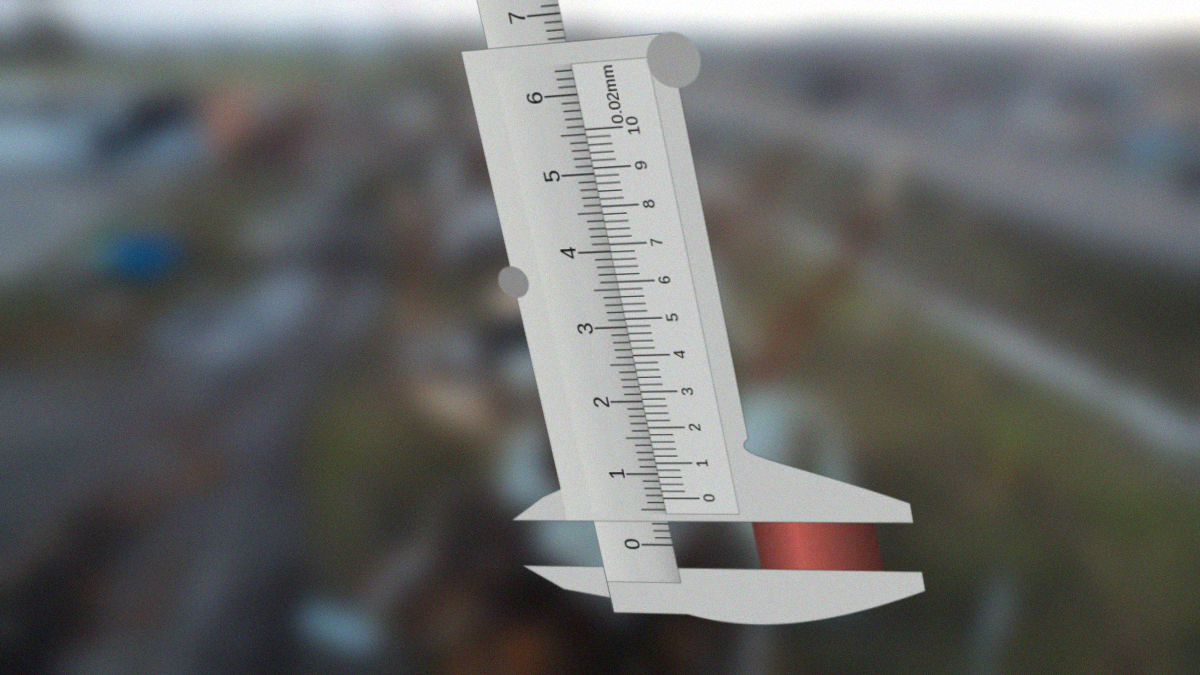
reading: 6.6 mm
